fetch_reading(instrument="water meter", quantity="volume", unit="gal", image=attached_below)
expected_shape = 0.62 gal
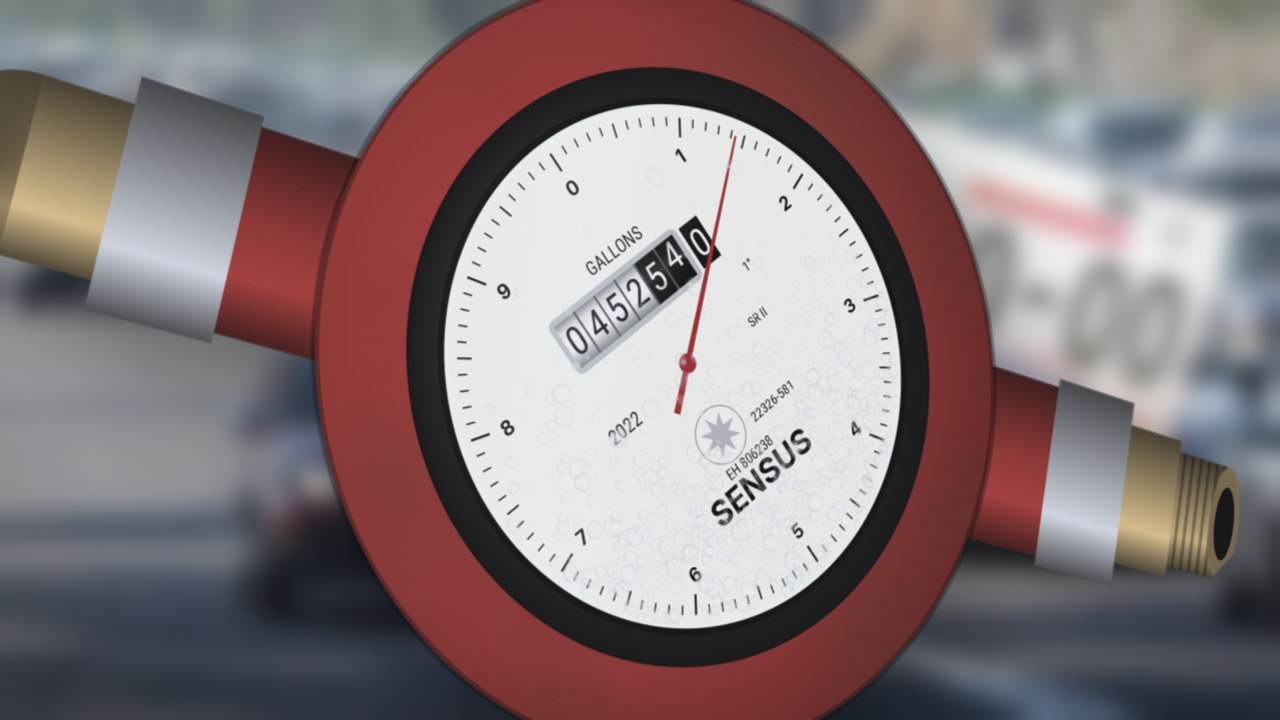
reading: 452541.4 gal
